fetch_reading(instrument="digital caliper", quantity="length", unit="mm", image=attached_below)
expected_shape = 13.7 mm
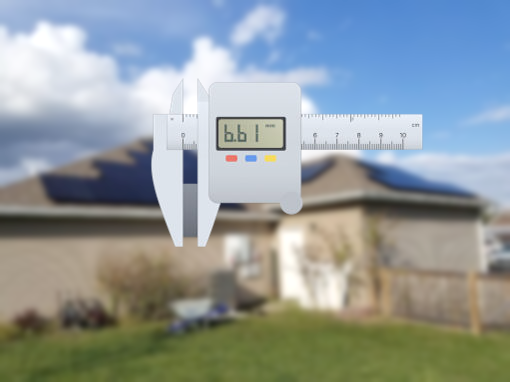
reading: 6.61 mm
